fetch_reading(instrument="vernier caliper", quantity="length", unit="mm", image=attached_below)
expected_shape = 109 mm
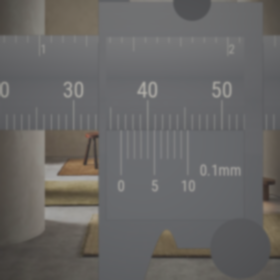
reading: 36.4 mm
